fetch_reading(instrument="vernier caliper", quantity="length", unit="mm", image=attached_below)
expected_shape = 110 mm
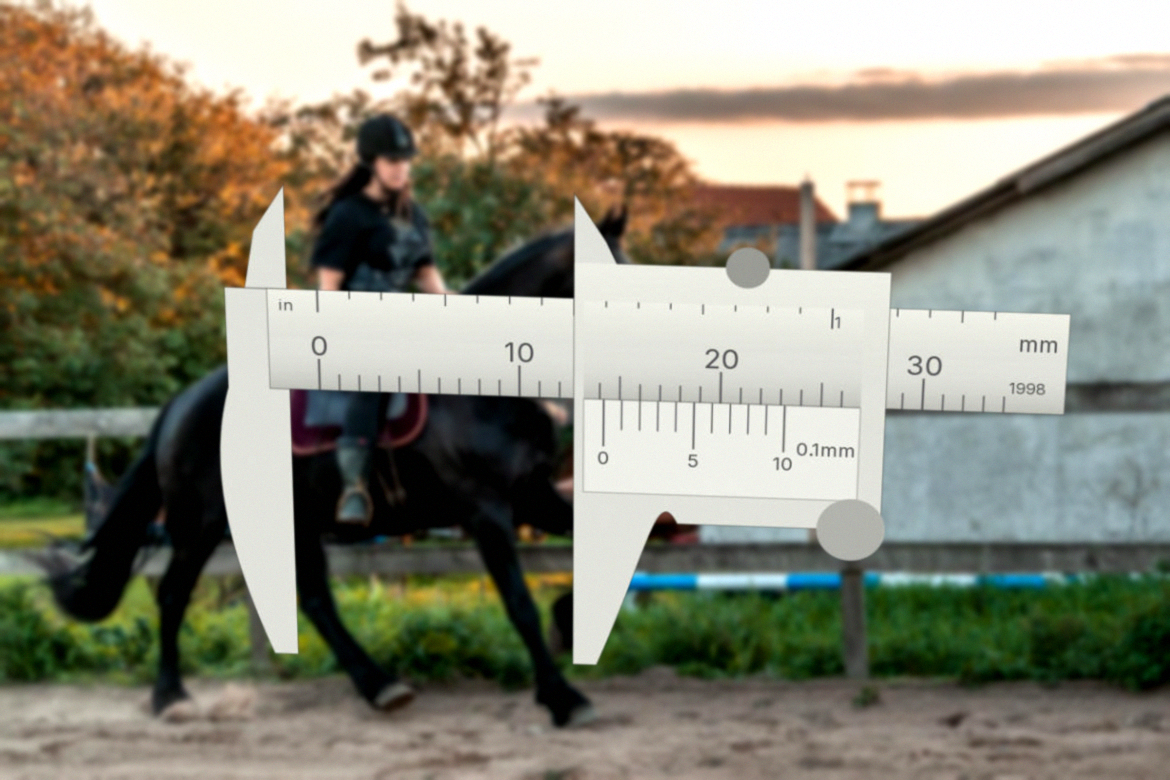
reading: 14.2 mm
